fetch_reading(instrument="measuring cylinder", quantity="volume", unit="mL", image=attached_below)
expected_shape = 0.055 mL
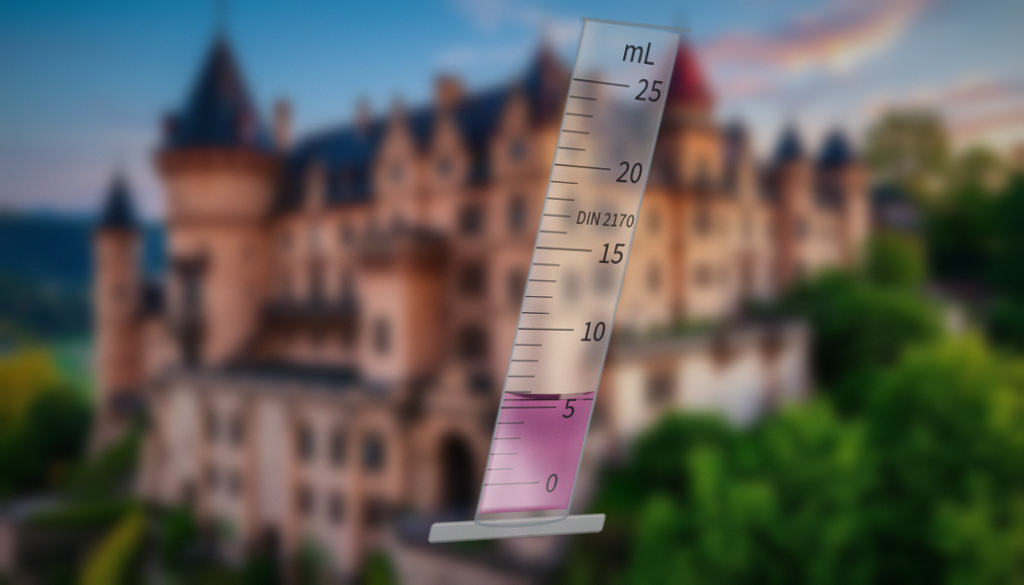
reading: 5.5 mL
